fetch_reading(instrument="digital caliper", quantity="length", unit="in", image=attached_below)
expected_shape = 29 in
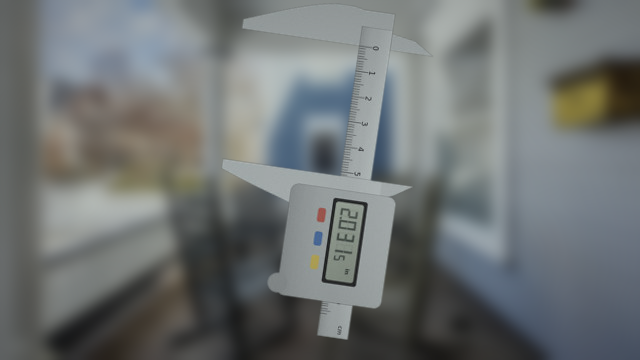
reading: 2.0315 in
